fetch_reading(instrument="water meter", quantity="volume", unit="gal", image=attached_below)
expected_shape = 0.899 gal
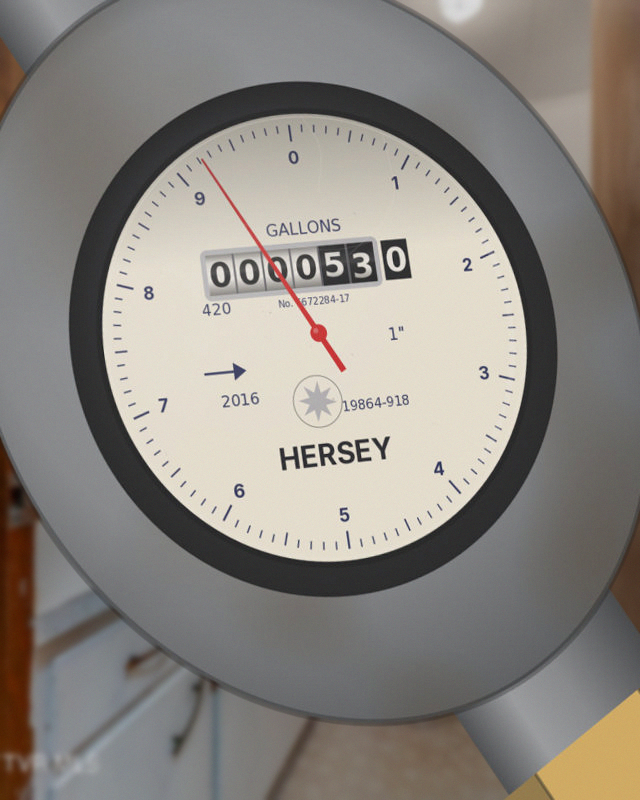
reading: 529.2 gal
